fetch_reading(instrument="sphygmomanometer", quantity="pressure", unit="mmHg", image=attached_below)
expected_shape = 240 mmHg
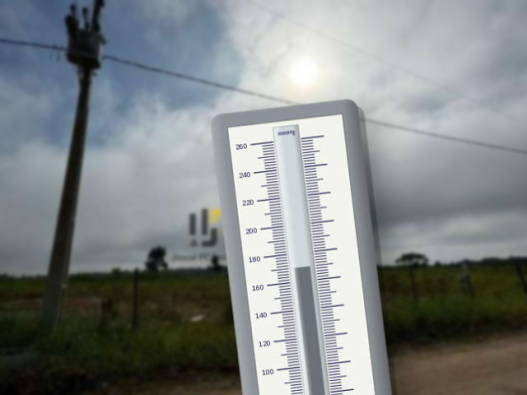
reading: 170 mmHg
